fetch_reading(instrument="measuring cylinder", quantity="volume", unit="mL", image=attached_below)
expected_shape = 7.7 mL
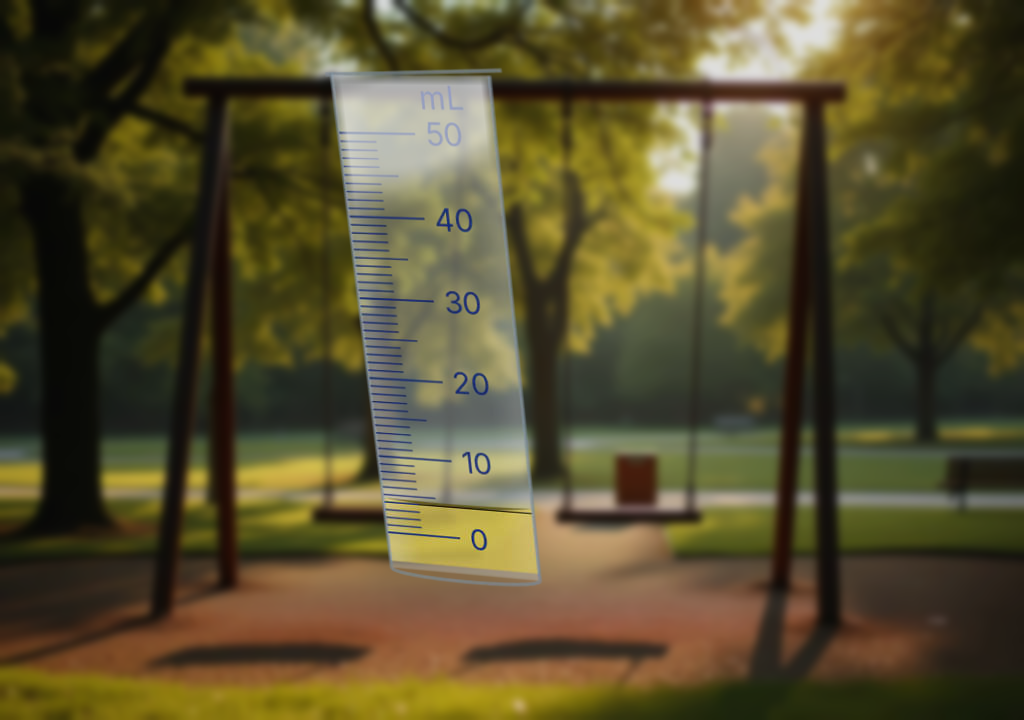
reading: 4 mL
